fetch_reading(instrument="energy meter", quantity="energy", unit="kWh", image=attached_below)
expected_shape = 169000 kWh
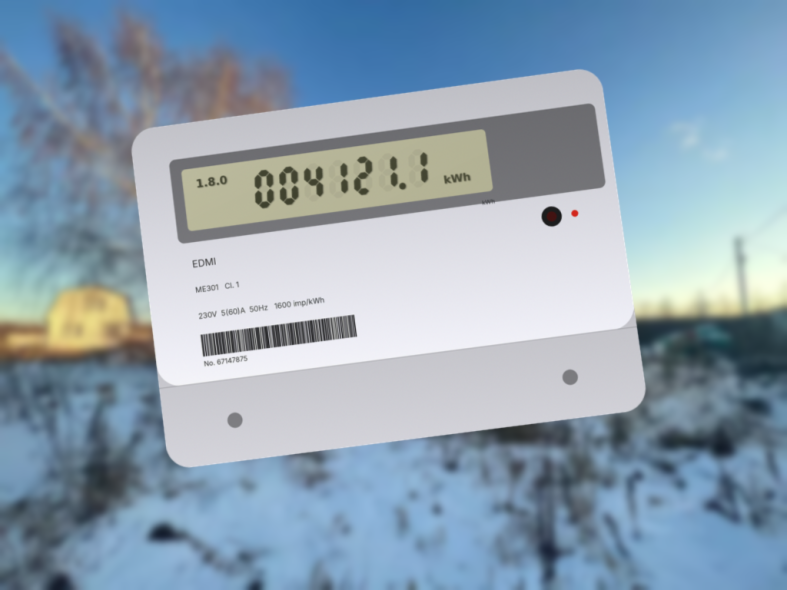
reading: 4121.1 kWh
